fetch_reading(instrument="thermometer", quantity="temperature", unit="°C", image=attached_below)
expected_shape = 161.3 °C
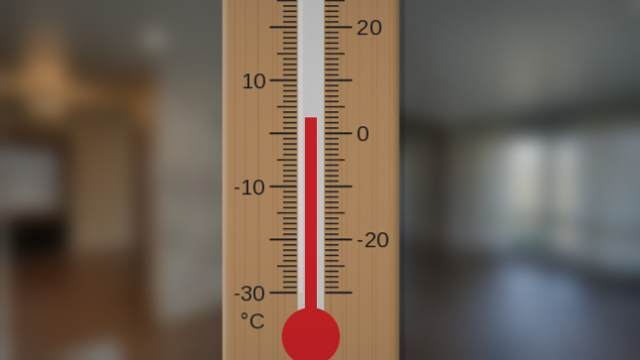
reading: 3 °C
